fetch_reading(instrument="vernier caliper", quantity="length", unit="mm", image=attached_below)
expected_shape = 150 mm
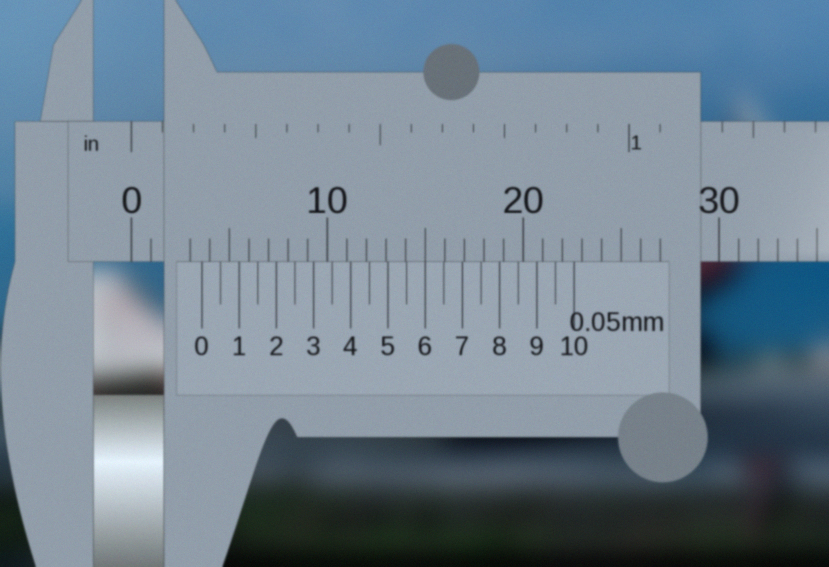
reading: 3.6 mm
